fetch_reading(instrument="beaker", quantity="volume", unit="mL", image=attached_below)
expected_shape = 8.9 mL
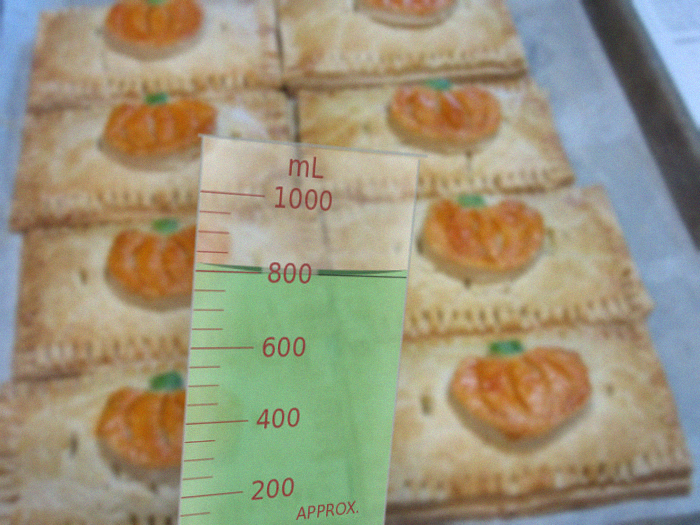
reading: 800 mL
